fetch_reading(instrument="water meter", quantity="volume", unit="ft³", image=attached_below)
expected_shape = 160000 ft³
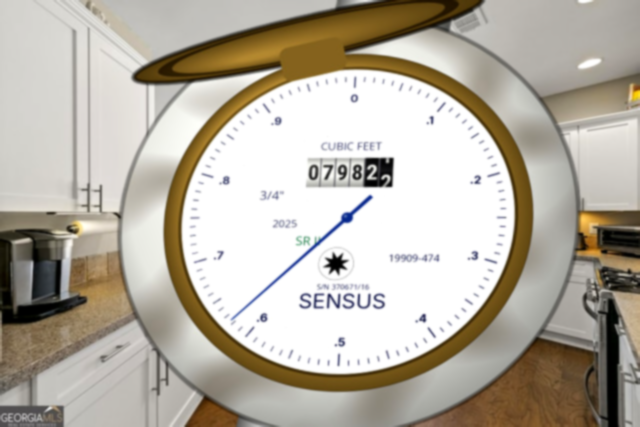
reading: 79821.62 ft³
